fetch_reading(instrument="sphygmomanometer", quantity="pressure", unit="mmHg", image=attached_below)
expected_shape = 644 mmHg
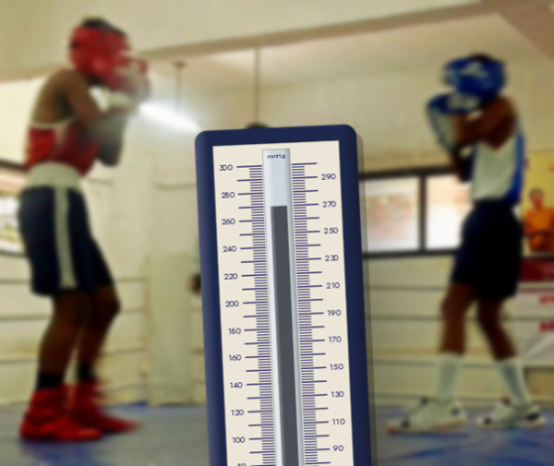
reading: 270 mmHg
